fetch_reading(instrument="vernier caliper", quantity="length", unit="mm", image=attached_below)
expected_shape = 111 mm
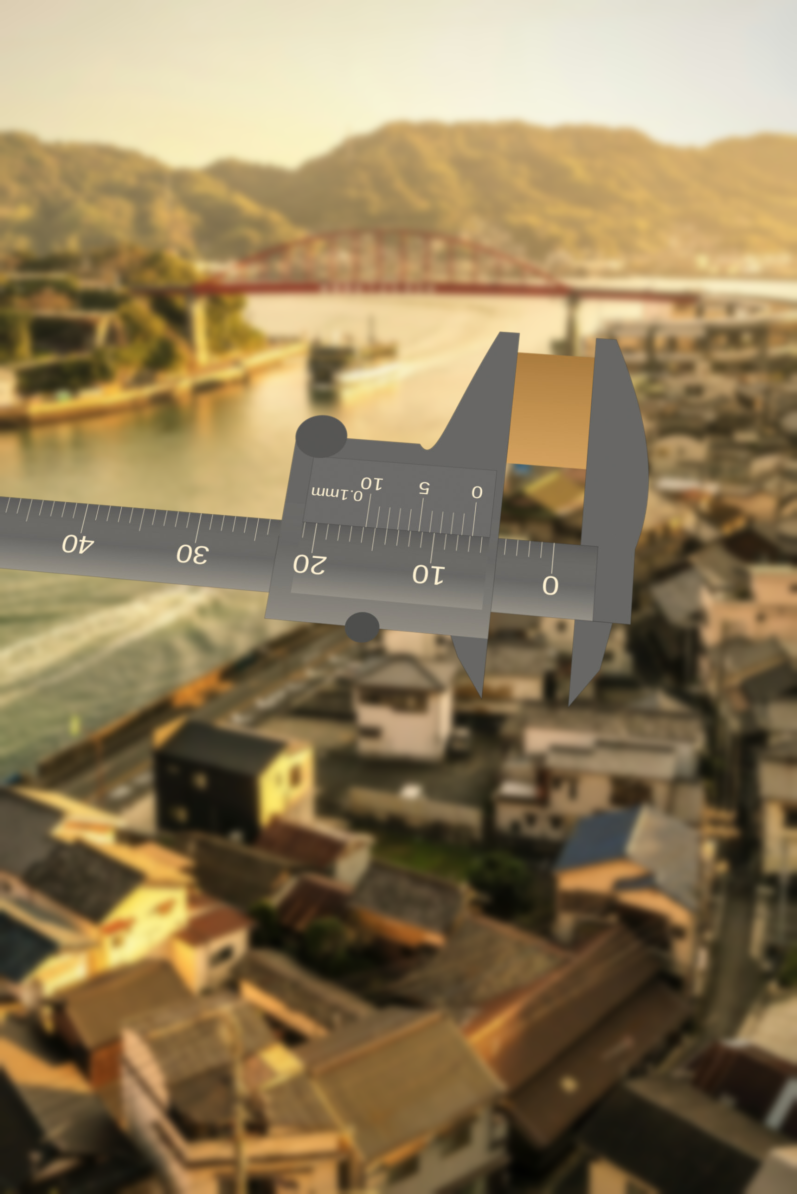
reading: 6.8 mm
